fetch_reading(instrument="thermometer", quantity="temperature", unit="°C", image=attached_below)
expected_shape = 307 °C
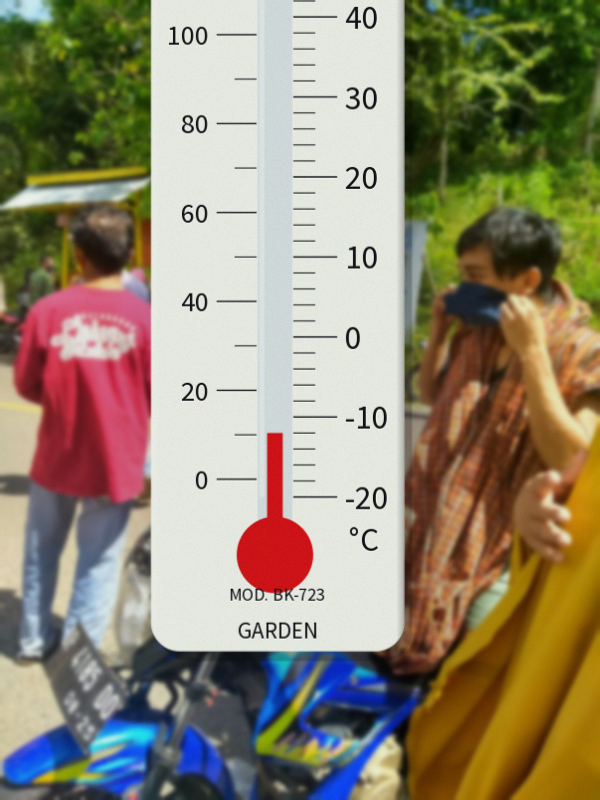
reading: -12 °C
